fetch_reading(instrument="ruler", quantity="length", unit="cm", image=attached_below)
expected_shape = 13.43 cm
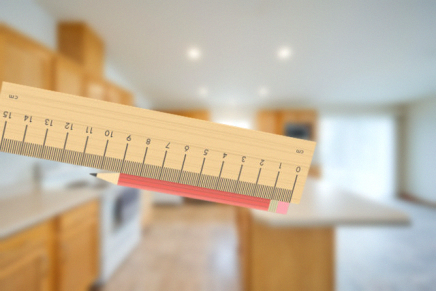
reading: 10.5 cm
